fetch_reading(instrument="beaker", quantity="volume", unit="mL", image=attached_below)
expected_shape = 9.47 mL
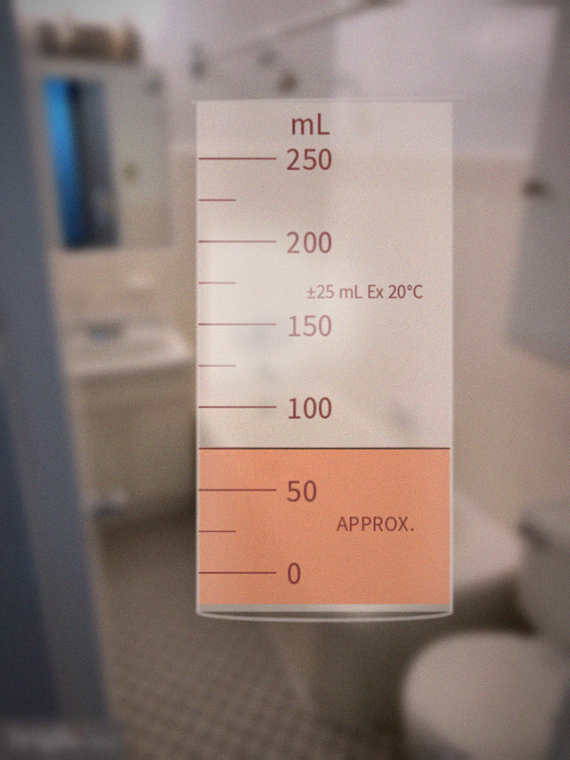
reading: 75 mL
